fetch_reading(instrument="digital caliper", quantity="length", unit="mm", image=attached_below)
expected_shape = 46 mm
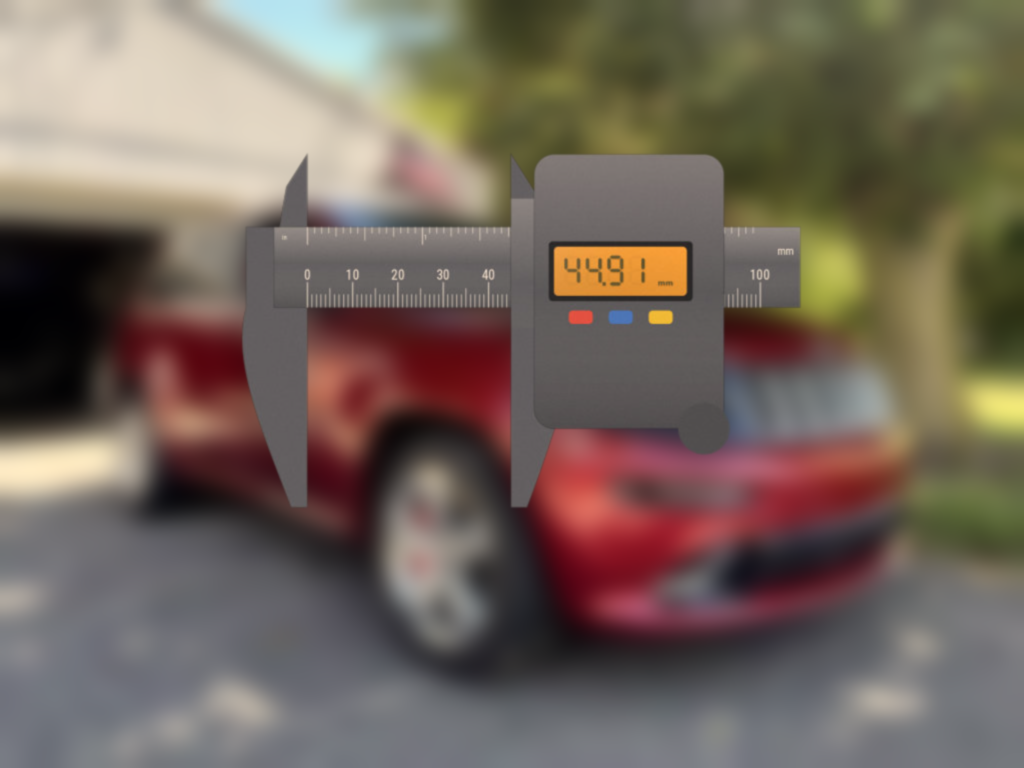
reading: 44.91 mm
